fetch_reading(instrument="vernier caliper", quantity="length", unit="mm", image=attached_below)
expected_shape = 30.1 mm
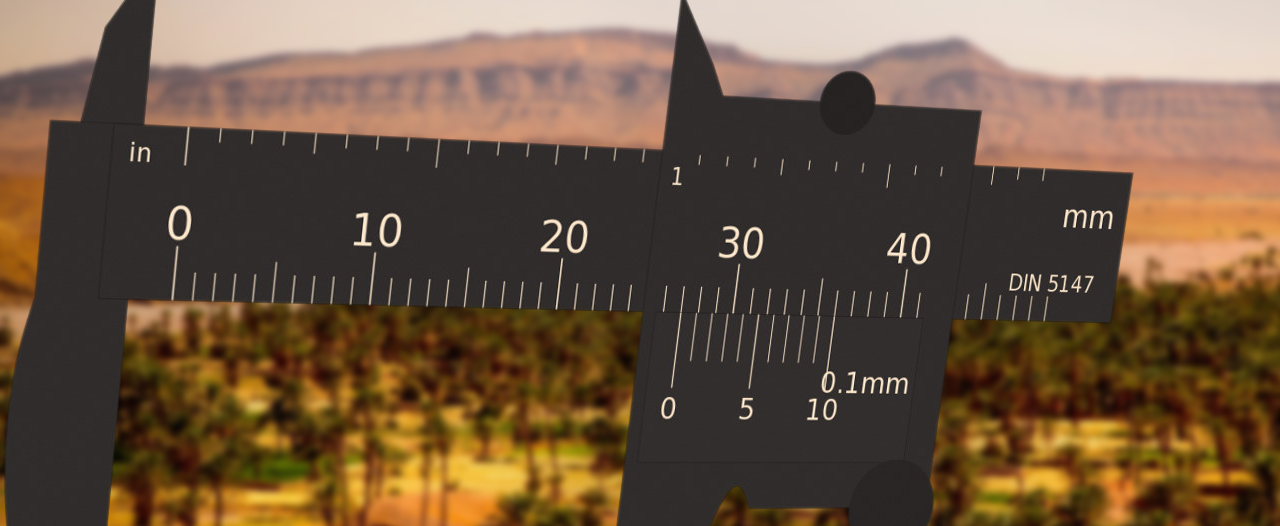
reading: 27.0 mm
